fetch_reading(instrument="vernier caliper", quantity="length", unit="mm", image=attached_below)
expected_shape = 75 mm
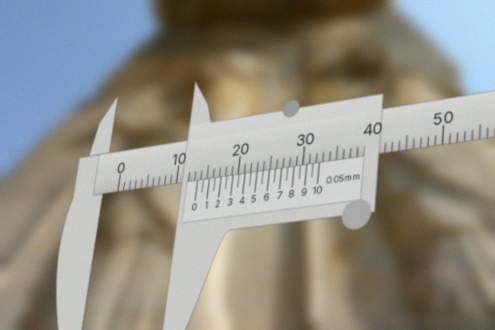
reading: 13.5 mm
